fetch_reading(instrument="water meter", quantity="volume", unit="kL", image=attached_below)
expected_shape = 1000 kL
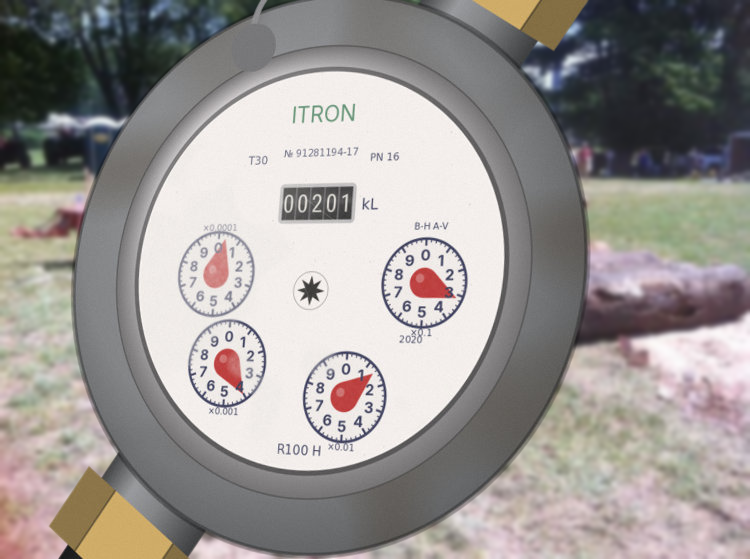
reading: 201.3140 kL
